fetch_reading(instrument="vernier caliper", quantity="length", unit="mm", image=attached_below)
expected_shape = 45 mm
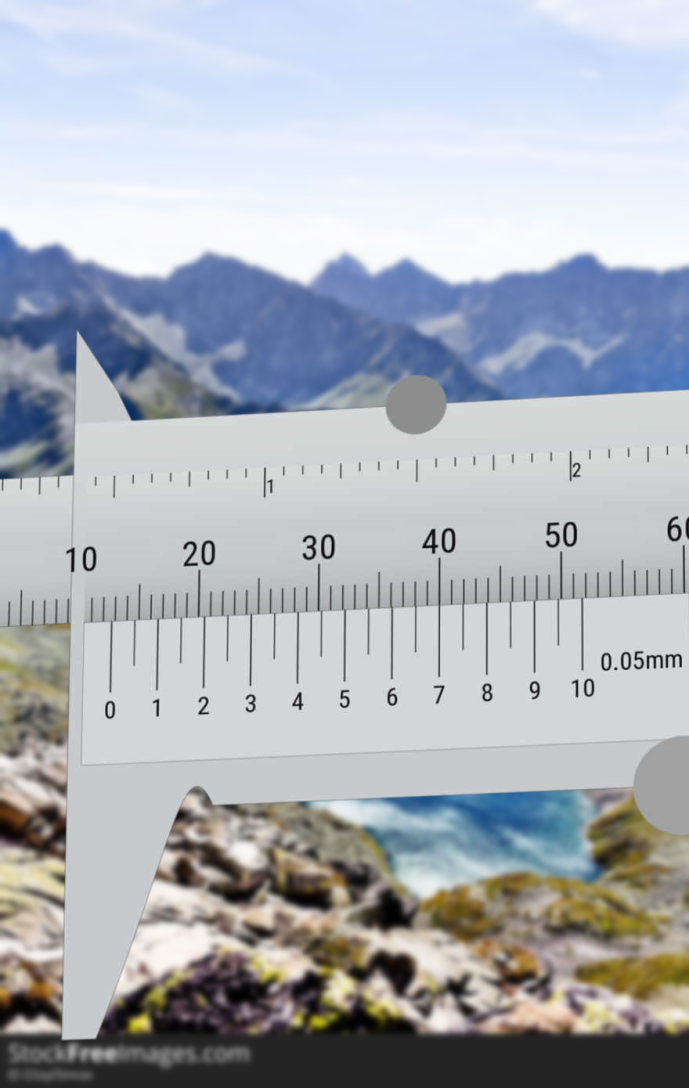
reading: 12.7 mm
